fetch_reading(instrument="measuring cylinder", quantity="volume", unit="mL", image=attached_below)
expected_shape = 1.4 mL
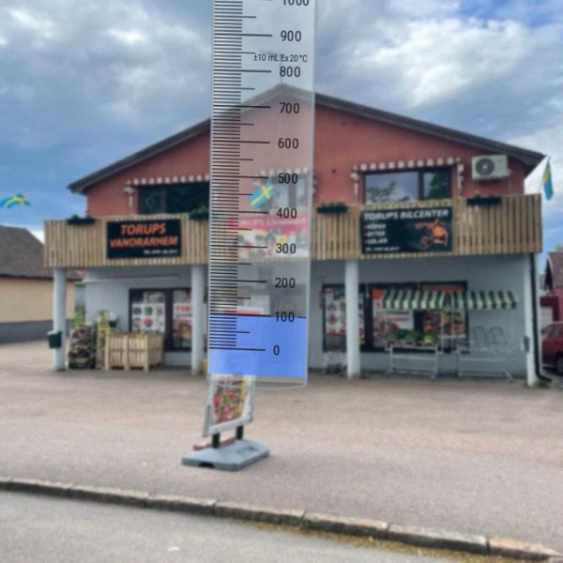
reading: 100 mL
